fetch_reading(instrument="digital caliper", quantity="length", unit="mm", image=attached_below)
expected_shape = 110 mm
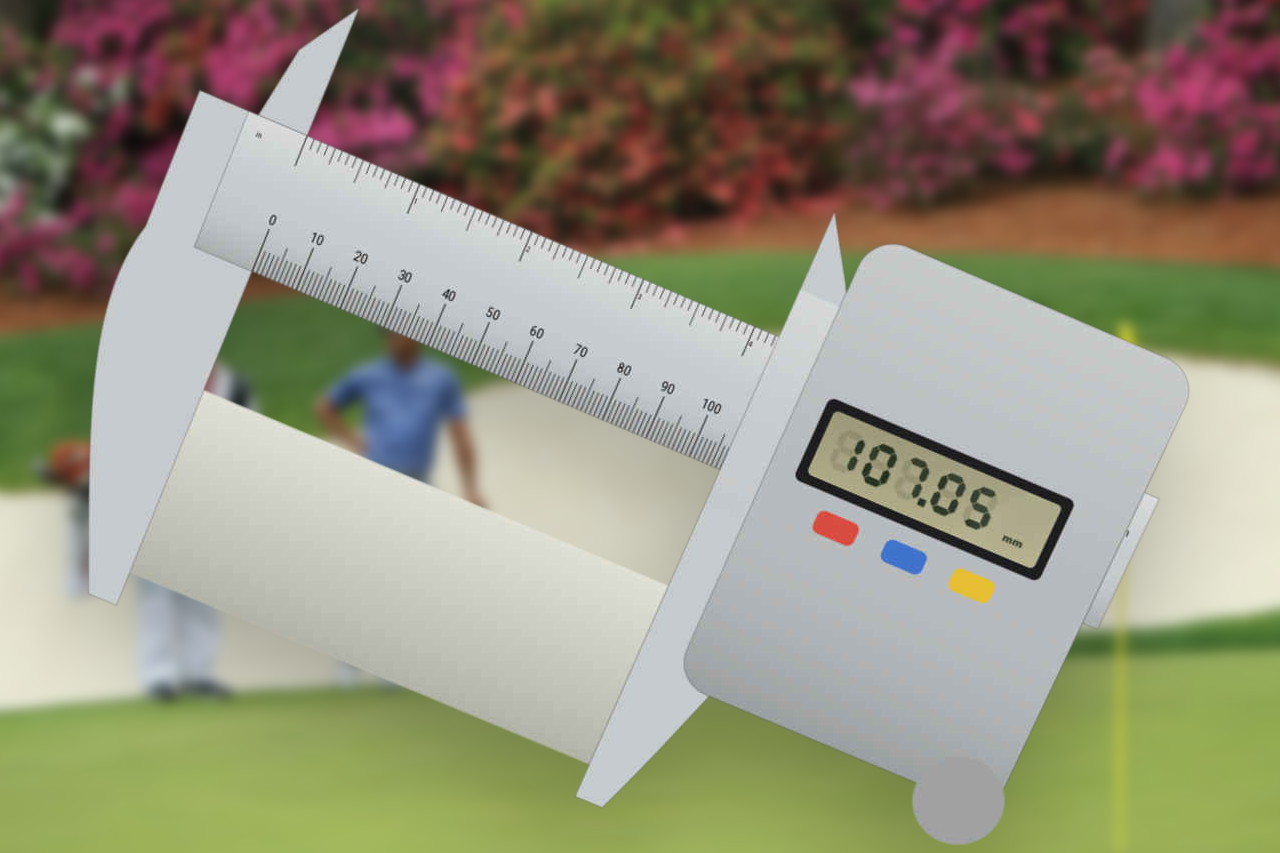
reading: 107.05 mm
